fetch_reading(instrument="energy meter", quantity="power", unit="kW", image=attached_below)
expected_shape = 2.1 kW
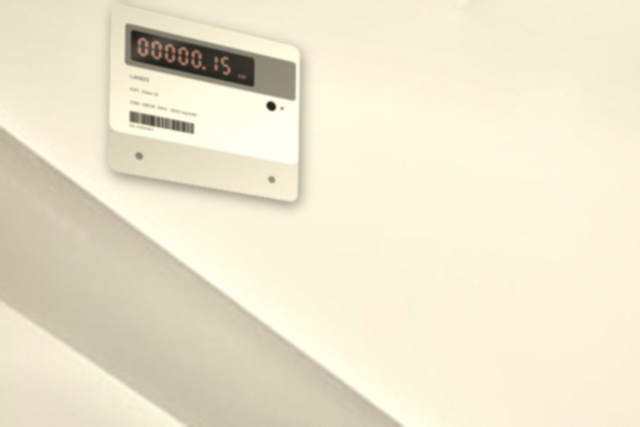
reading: 0.15 kW
